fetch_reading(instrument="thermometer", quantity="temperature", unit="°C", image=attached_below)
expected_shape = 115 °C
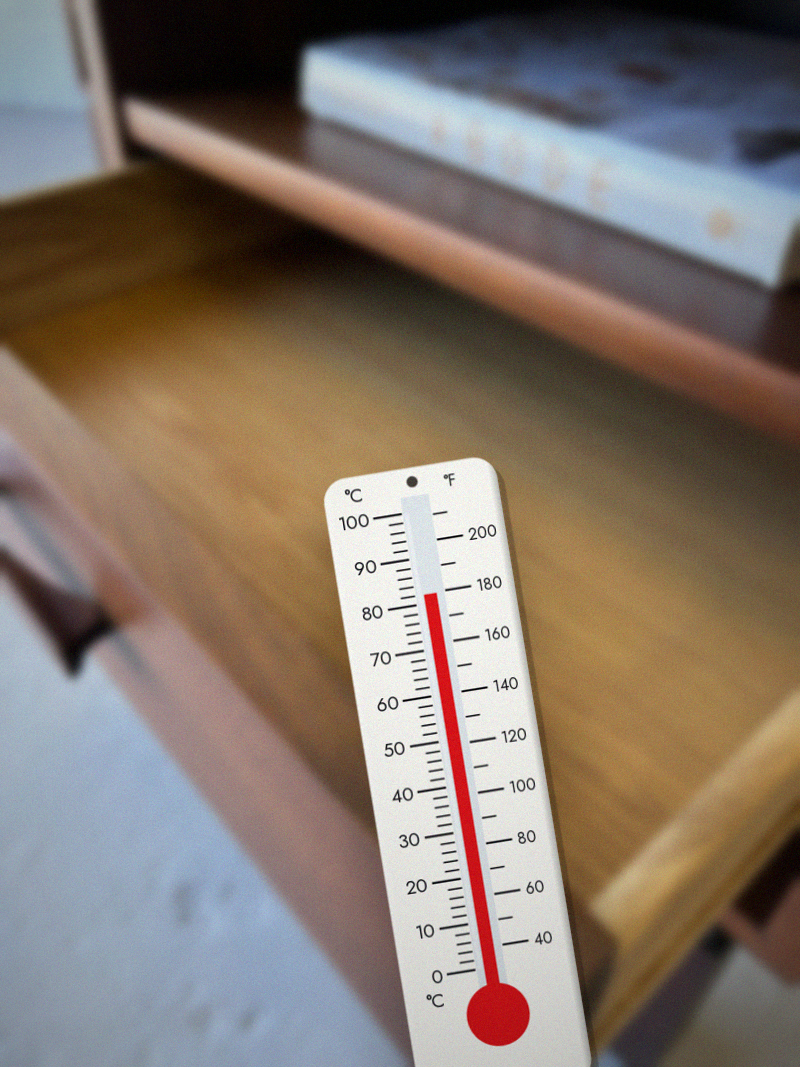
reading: 82 °C
